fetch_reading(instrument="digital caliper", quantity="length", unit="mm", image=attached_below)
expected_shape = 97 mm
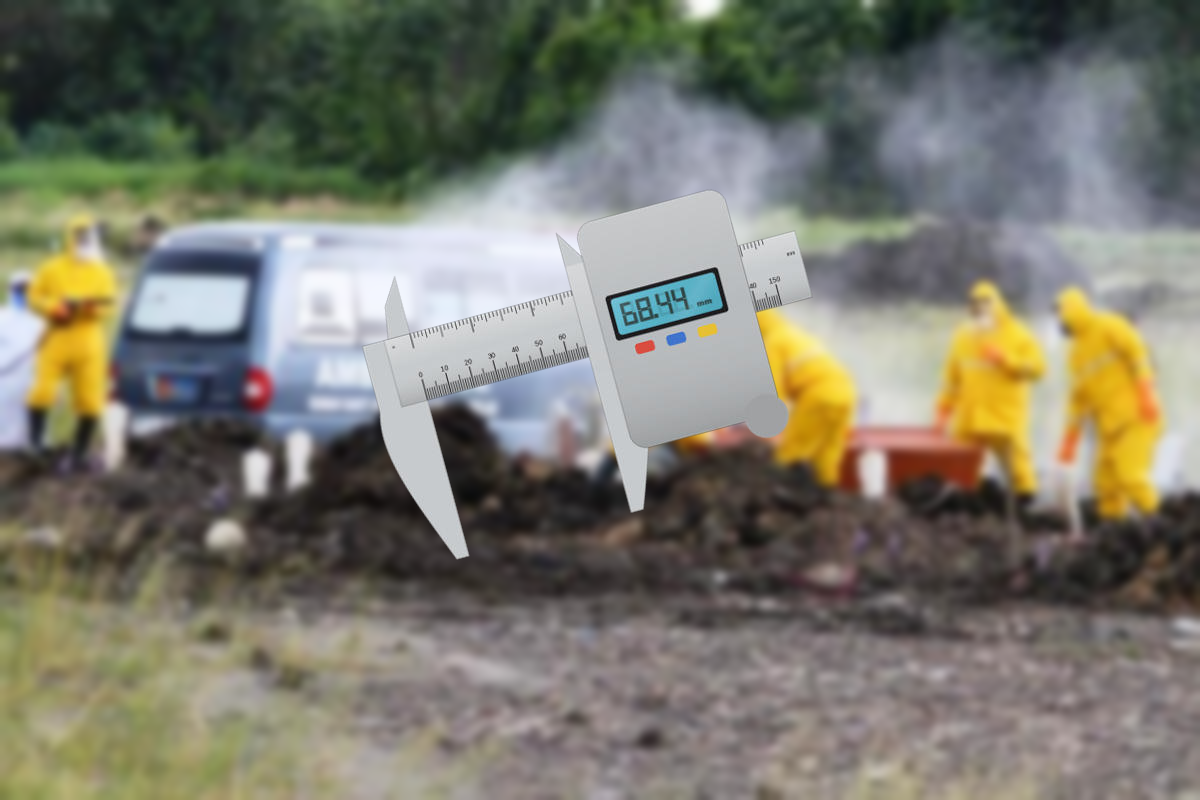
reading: 68.44 mm
